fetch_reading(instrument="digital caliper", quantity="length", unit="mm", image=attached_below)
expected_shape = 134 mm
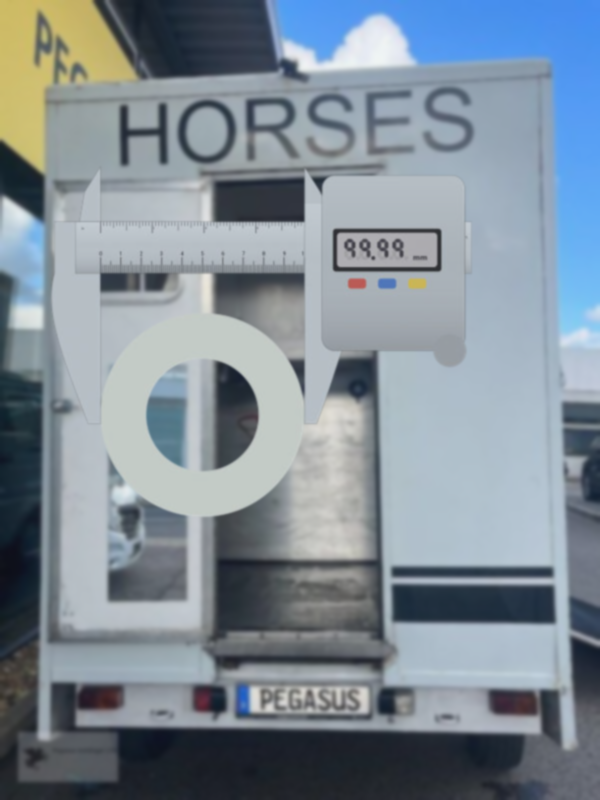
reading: 99.99 mm
